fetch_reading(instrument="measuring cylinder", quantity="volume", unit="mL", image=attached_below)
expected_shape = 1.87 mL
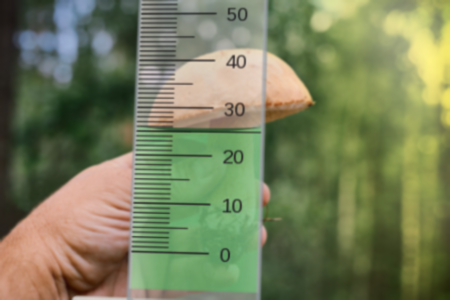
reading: 25 mL
